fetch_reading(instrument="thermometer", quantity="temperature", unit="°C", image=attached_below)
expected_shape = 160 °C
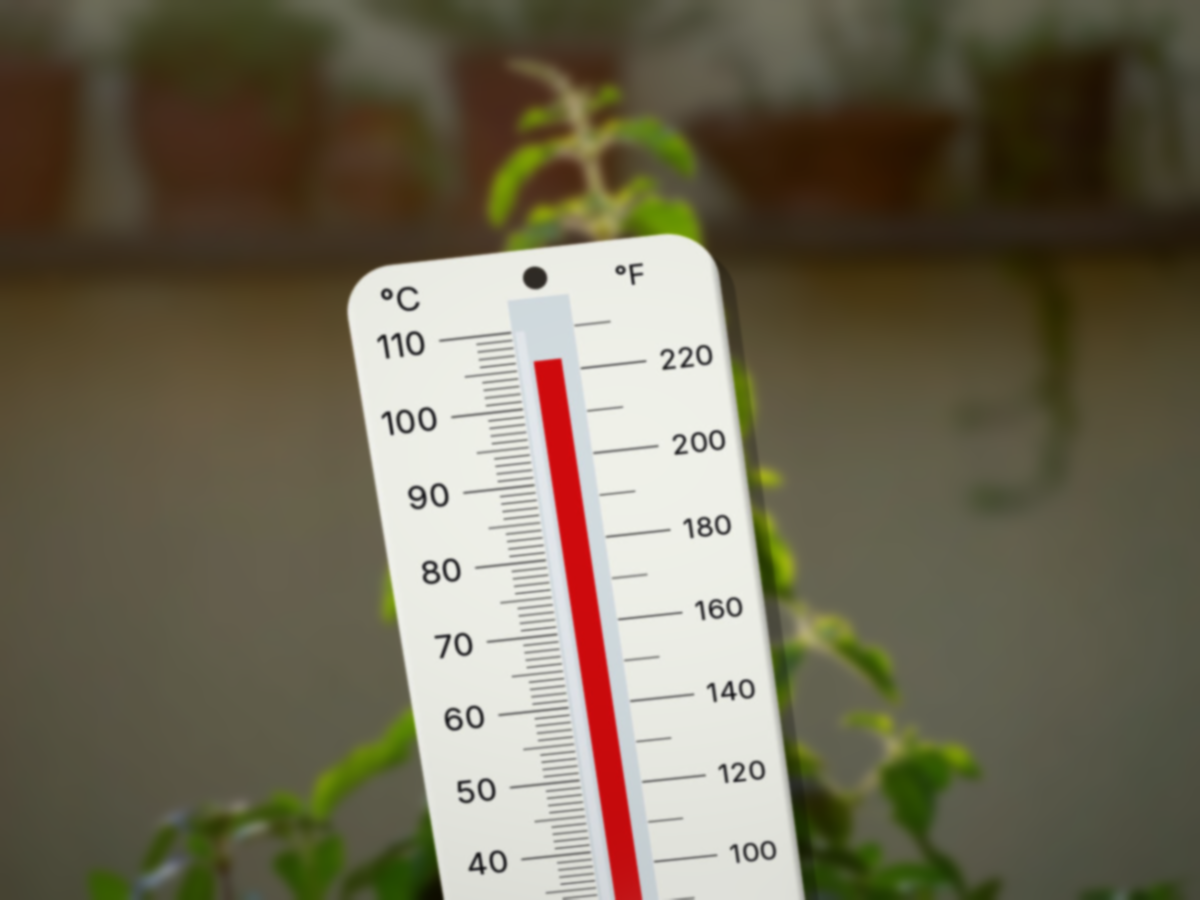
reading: 106 °C
